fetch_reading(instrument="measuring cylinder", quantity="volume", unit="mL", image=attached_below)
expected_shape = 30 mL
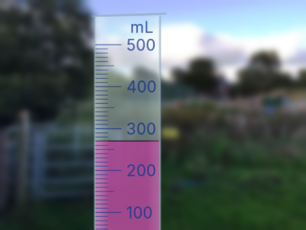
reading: 270 mL
